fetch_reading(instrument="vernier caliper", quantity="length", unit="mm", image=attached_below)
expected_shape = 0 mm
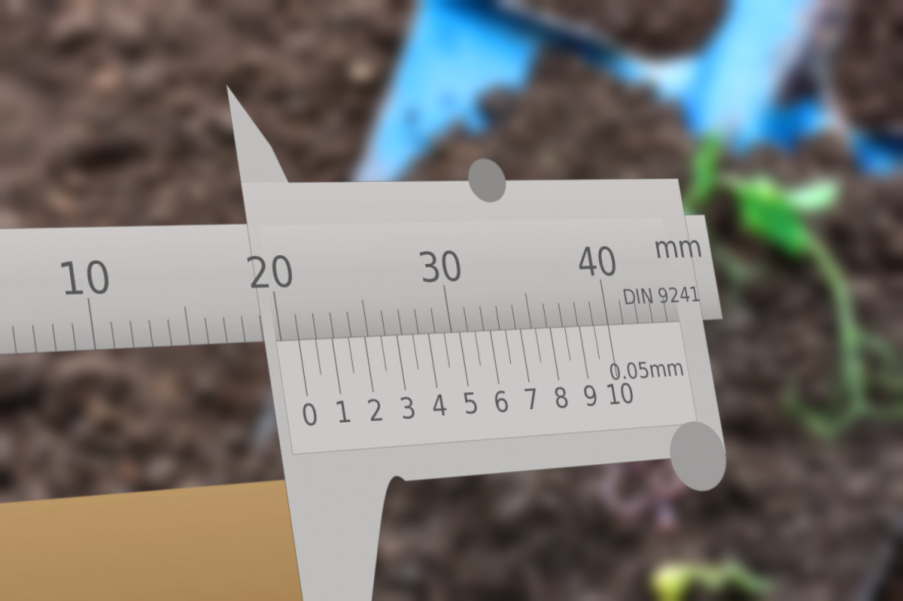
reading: 21.0 mm
